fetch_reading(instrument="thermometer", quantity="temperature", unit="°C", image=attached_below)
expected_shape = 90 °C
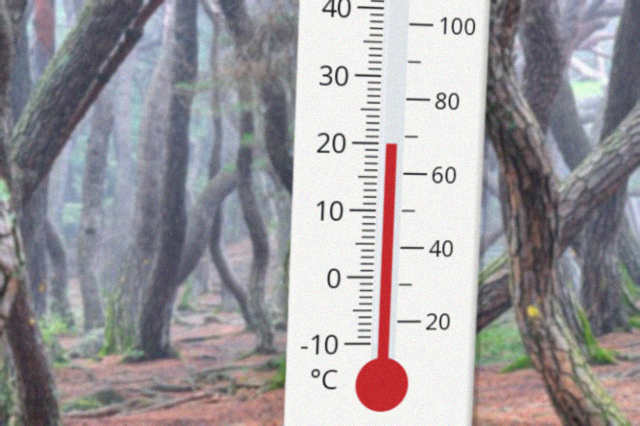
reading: 20 °C
